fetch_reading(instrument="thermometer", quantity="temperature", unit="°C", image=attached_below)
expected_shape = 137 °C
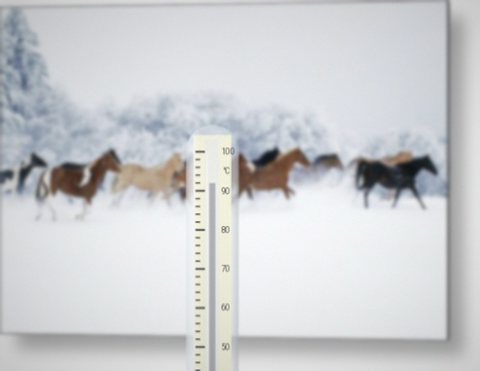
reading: 92 °C
